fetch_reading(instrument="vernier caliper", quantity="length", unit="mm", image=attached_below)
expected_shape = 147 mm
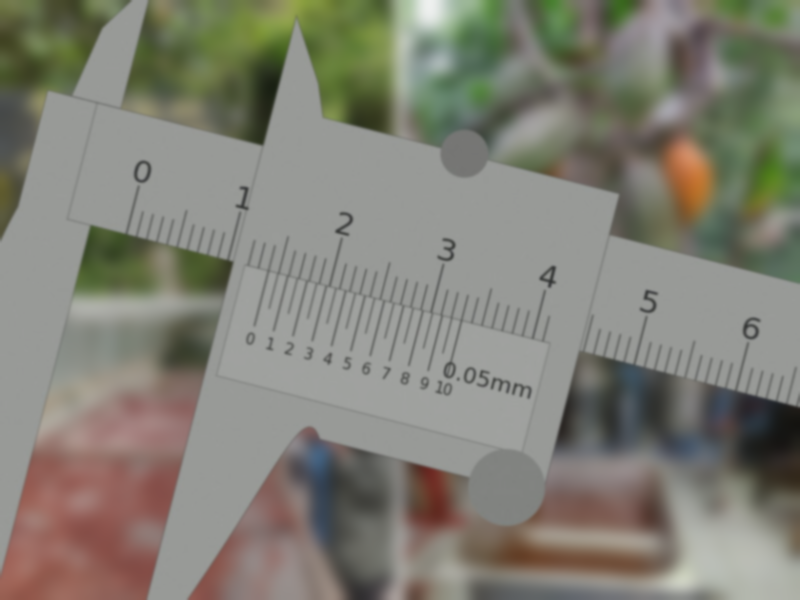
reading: 14.0 mm
